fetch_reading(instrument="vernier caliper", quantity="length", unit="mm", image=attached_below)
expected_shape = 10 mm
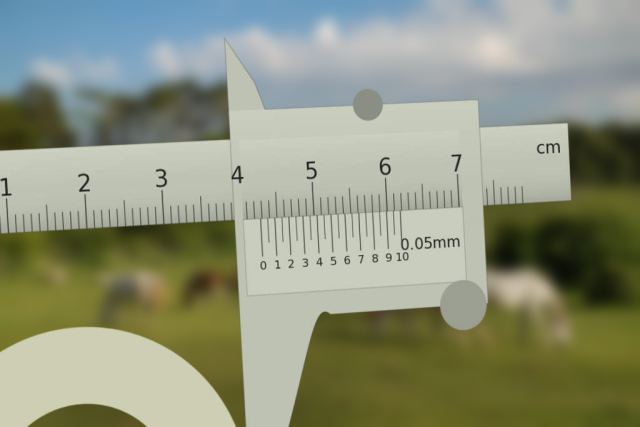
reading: 42.8 mm
